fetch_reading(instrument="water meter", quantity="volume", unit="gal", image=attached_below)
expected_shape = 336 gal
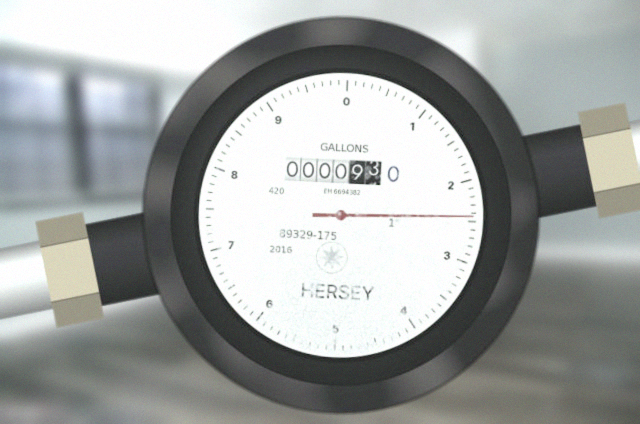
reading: 932.4 gal
